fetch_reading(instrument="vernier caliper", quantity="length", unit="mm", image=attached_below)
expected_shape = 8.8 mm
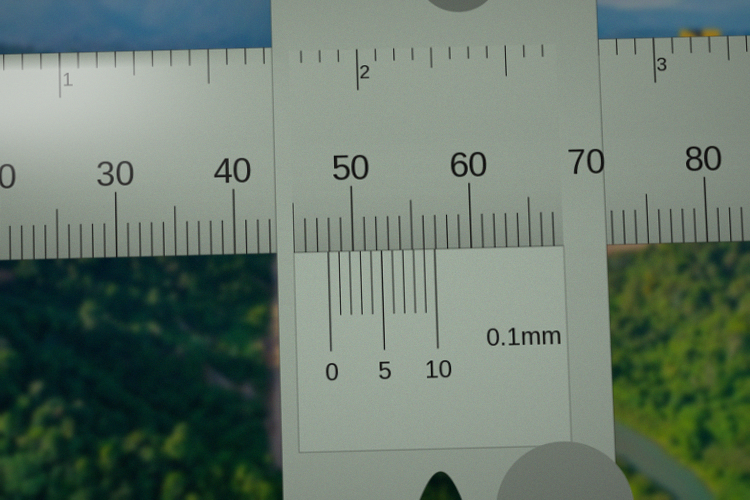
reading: 47.9 mm
